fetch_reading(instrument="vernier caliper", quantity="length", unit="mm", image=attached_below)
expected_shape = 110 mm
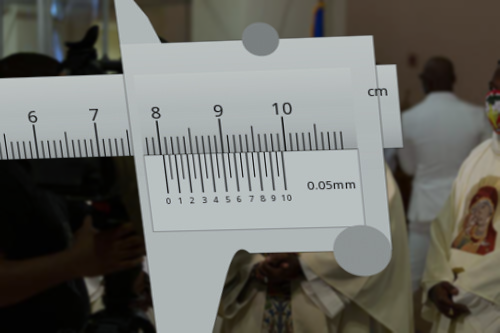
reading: 80.4 mm
